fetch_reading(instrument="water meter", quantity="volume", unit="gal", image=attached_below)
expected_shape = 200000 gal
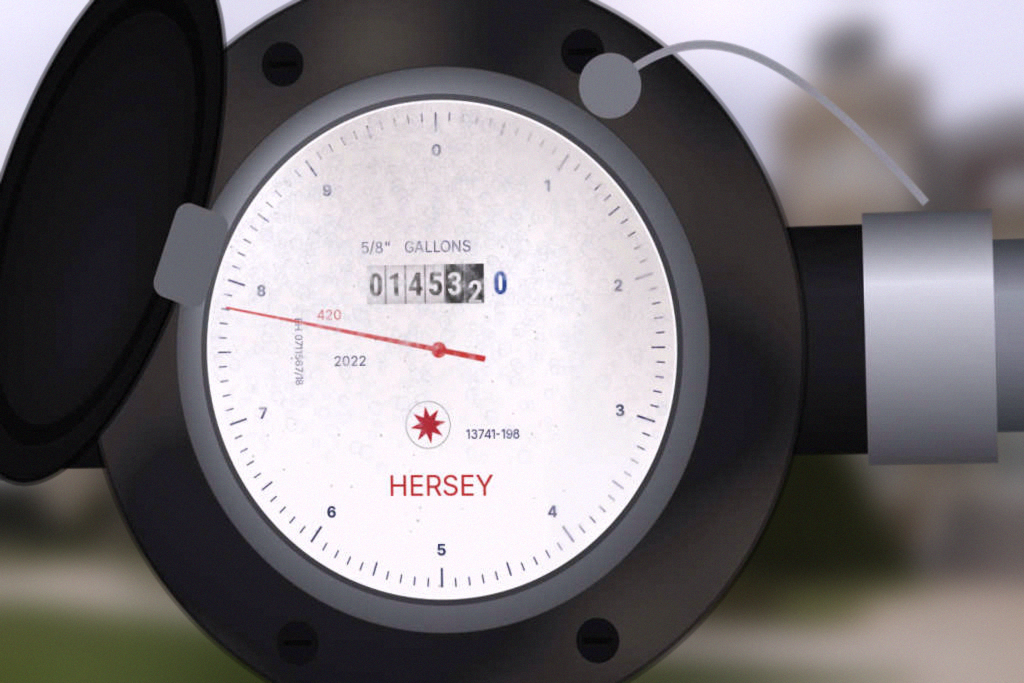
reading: 145317.8 gal
